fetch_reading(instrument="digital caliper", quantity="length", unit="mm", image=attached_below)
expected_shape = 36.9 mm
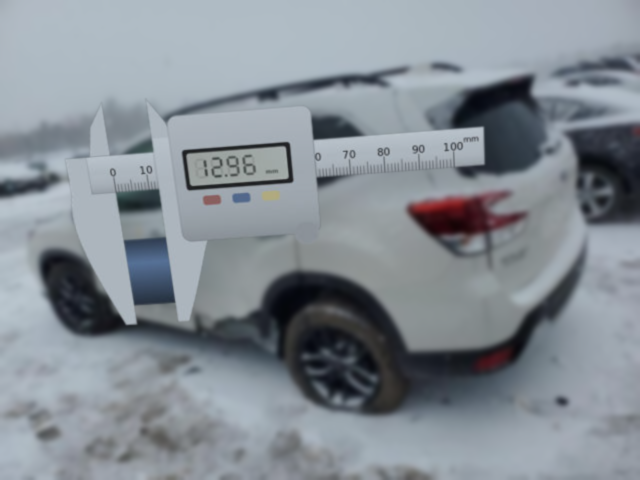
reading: 12.96 mm
